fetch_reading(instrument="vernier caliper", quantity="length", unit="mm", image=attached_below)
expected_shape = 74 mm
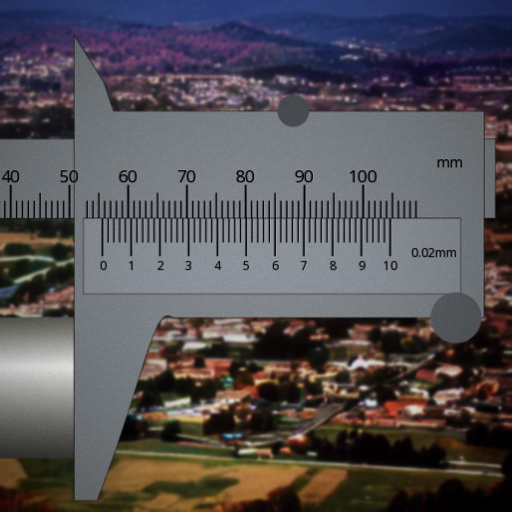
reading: 55.6 mm
